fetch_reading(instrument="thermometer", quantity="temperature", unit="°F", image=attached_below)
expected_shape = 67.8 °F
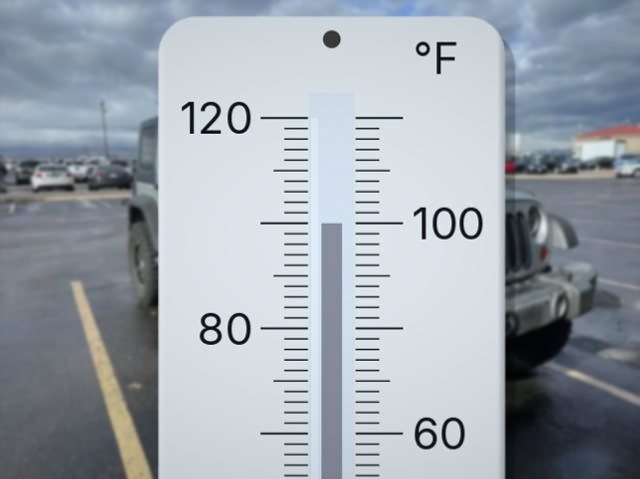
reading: 100 °F
